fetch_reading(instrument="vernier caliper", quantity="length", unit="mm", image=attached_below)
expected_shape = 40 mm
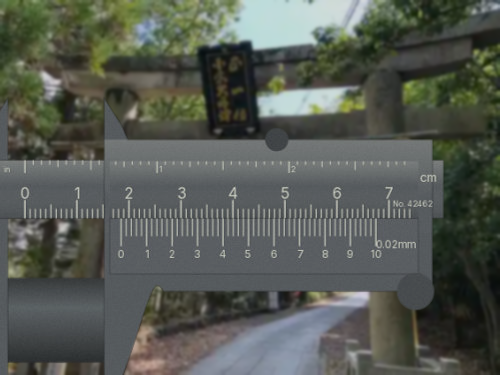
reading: 18.5 mm
